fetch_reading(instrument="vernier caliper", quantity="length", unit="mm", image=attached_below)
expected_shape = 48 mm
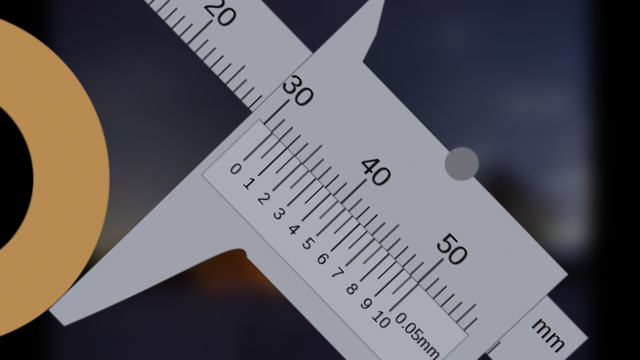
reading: 31.1 mm
